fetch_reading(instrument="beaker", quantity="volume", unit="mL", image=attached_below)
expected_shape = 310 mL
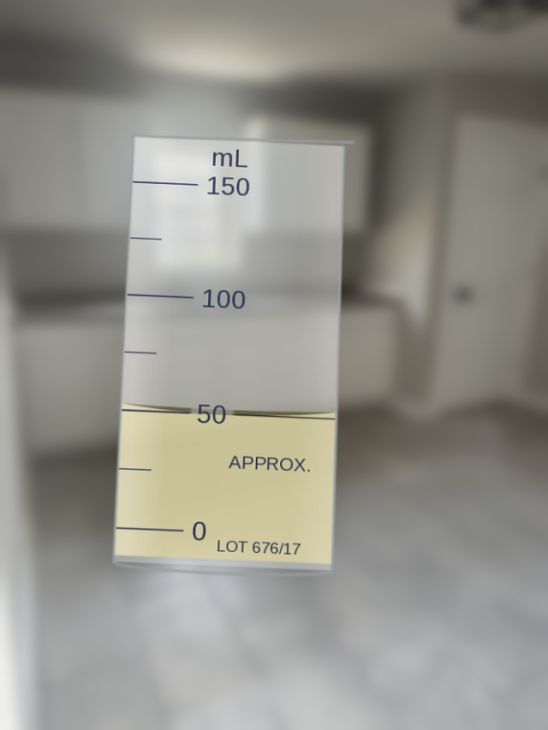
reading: 50 mL
